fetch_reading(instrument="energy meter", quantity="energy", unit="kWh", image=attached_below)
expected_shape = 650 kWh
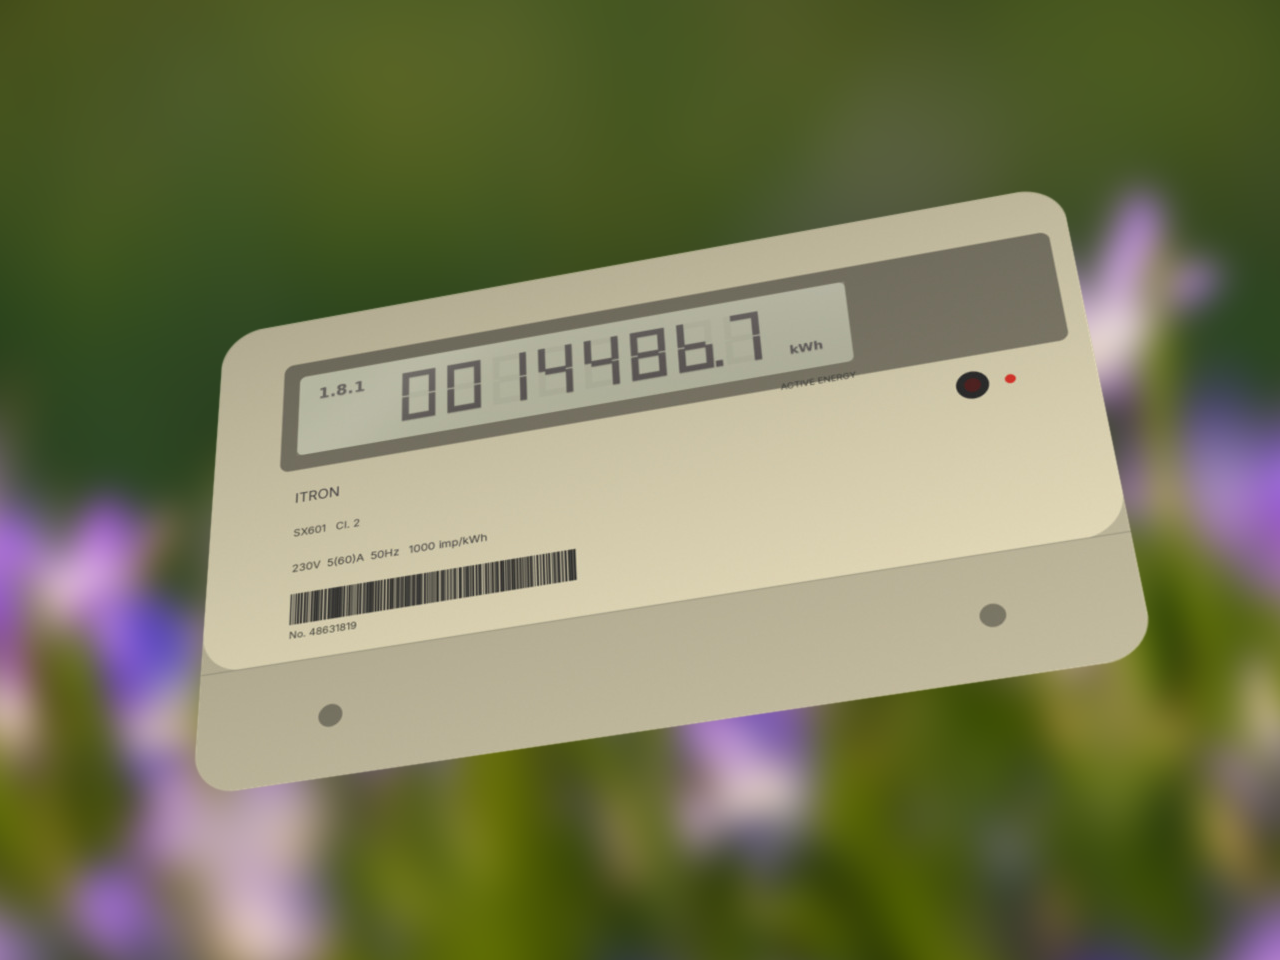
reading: 14486.7 kWh
